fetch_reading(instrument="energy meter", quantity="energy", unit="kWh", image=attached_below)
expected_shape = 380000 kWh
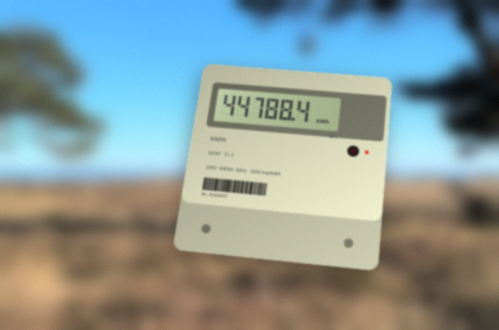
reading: 44788.4 kWh
